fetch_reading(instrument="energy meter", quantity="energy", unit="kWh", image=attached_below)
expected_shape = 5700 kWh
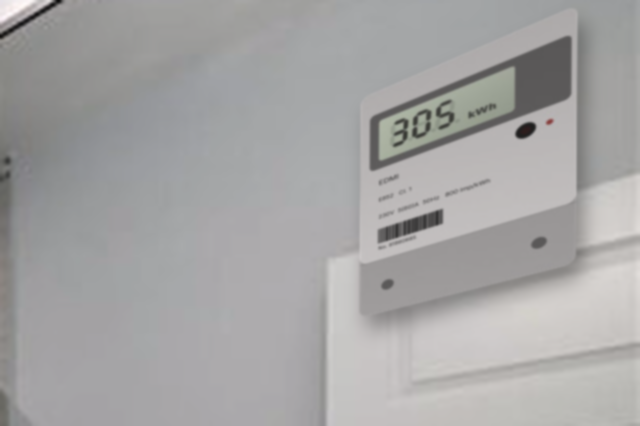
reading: 305 kWh
